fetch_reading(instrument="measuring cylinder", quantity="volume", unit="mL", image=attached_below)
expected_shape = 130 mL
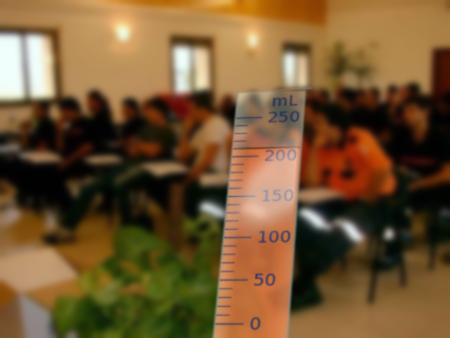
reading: 210 mL
